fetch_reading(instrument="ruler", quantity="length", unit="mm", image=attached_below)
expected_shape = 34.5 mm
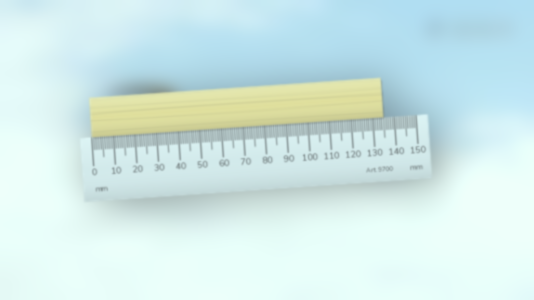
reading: 135 mm
